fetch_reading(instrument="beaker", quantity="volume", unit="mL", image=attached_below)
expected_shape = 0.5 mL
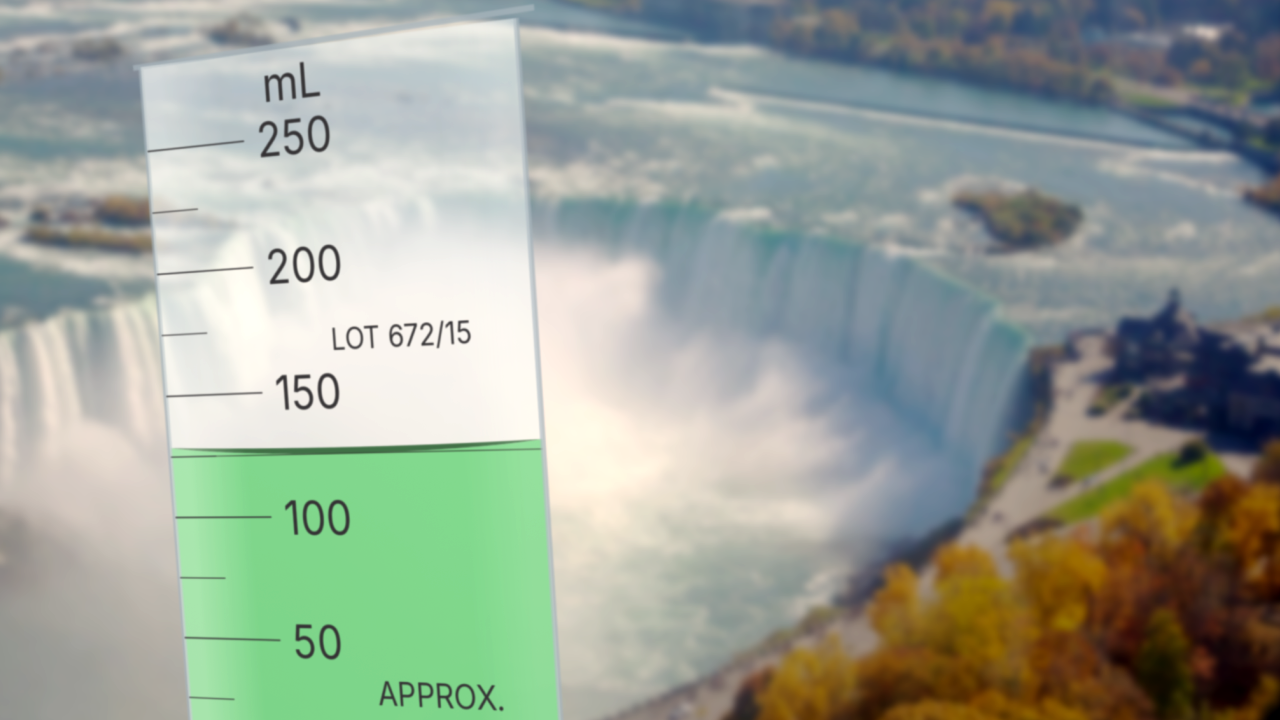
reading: 125 mL
